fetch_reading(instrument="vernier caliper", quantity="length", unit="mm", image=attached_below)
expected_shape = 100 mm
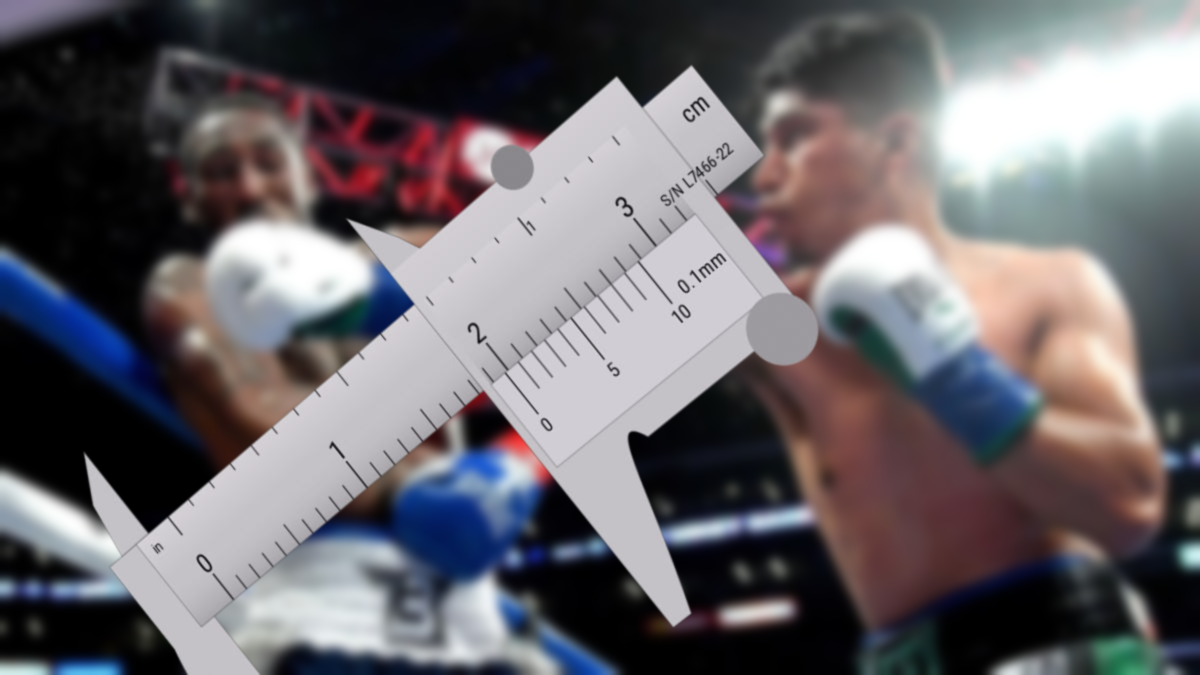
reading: 19.8 mm
